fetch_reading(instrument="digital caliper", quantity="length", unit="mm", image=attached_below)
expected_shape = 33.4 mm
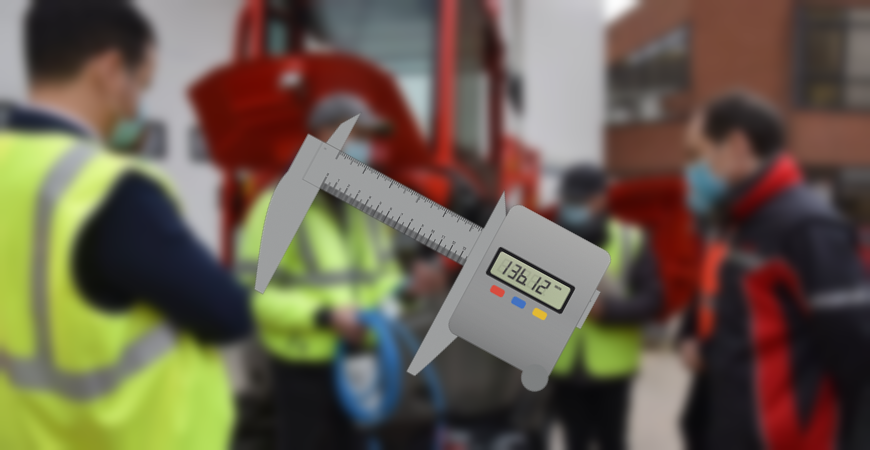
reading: 136.12 mm
